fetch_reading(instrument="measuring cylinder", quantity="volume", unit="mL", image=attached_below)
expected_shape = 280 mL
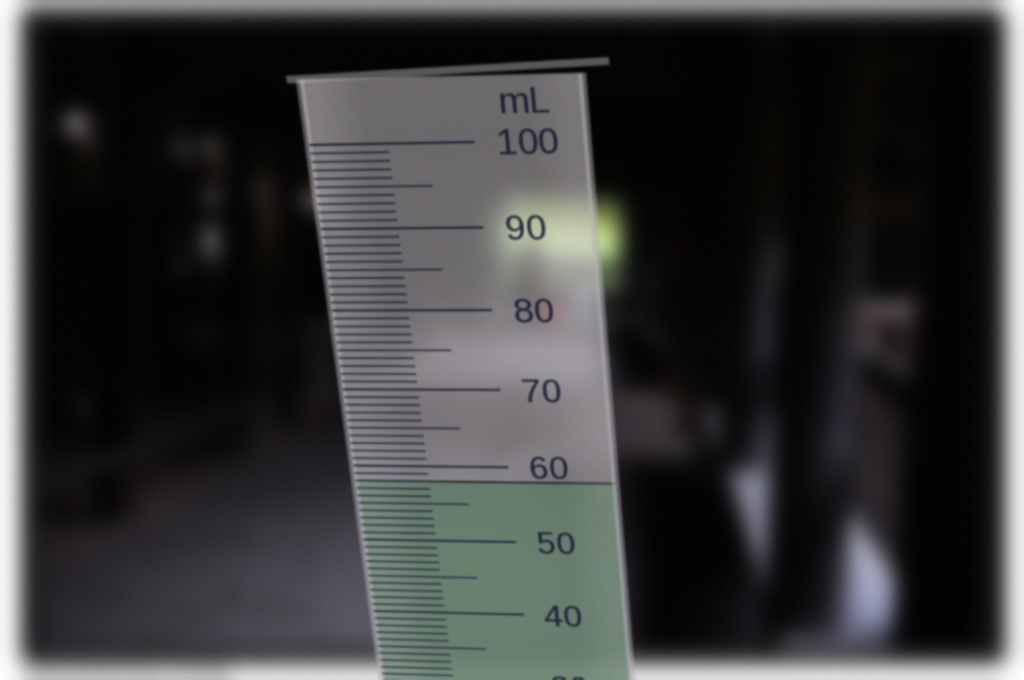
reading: 58 mL
